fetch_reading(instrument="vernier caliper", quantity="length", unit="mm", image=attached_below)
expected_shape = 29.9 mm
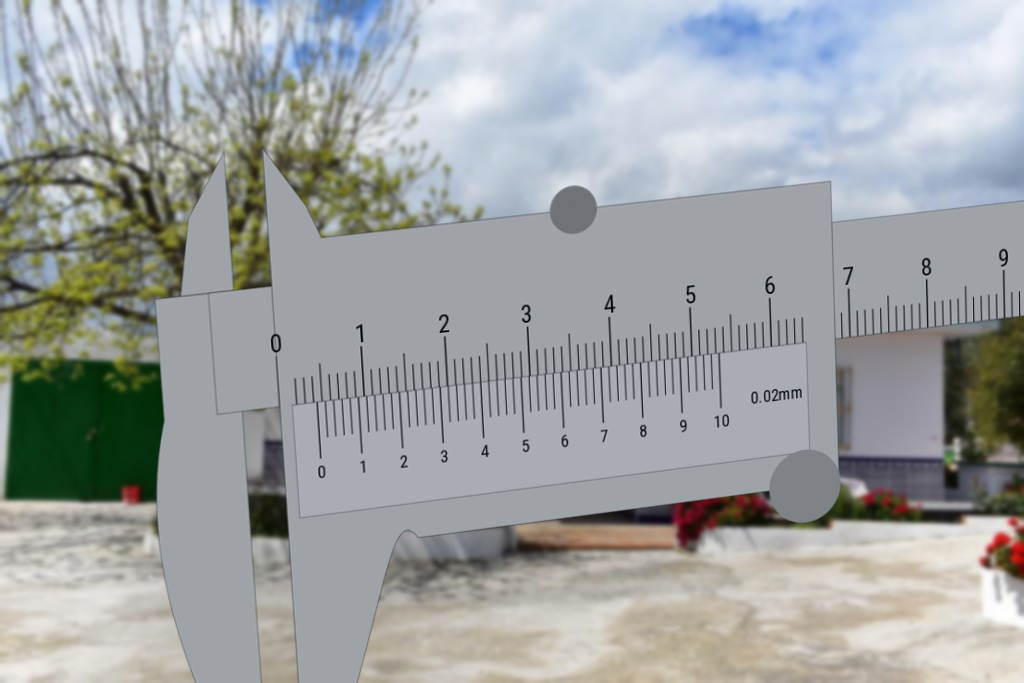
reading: 4.4 mm
